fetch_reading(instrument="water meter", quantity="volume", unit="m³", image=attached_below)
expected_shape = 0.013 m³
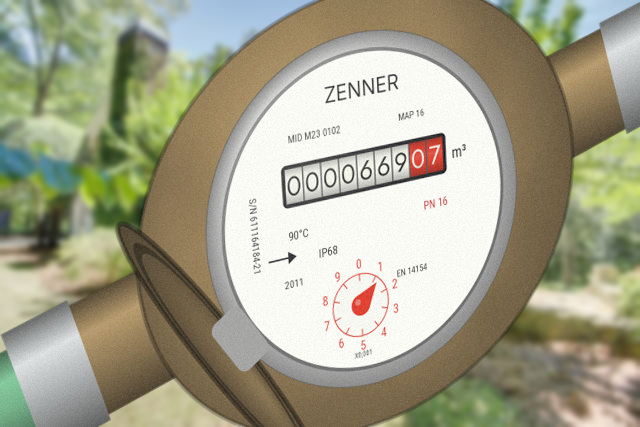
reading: 669.071 m³
